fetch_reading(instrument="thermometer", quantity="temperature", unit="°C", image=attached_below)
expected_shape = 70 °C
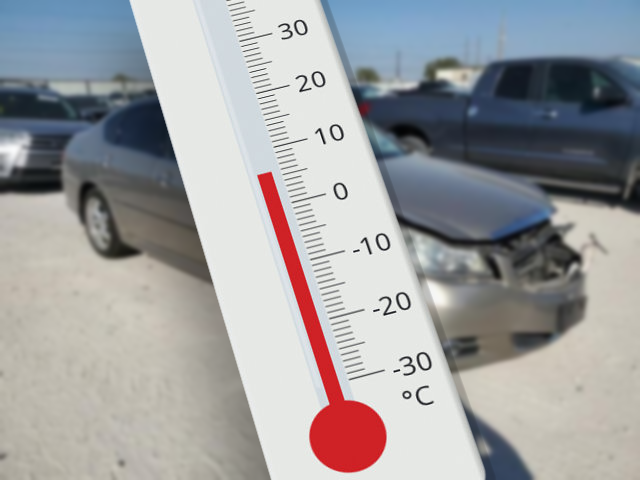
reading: 6 °C
